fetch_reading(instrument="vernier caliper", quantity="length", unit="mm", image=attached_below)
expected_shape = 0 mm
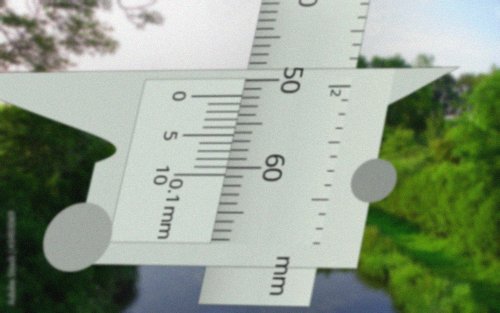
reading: 51.8 mm
